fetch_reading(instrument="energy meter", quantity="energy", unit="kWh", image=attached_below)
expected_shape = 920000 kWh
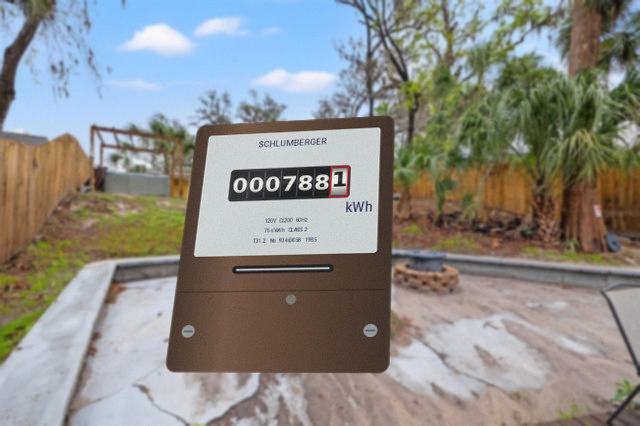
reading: 788.1 kWh
